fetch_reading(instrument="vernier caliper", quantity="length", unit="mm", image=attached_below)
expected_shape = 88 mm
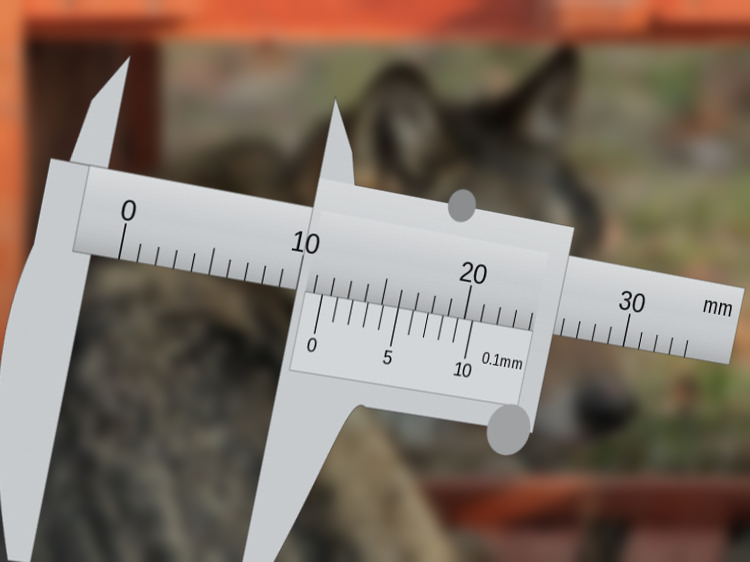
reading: 11.5 mm
